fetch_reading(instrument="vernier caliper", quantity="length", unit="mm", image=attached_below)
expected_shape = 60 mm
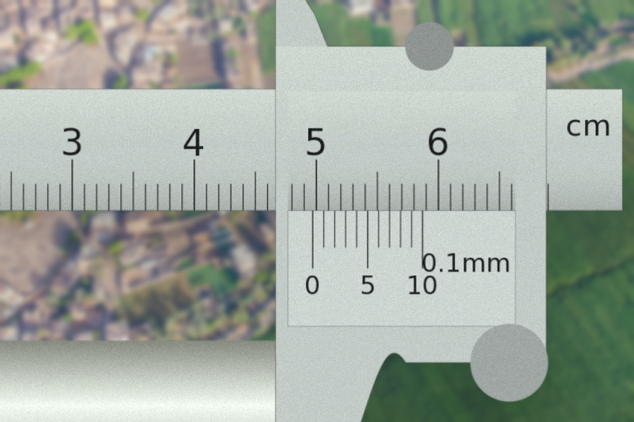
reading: 49.7 mm
